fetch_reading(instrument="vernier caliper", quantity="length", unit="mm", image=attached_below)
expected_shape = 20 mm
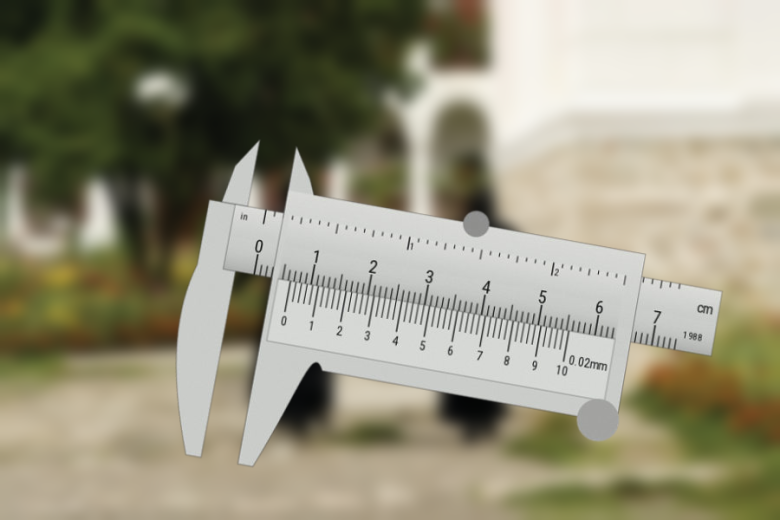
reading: 6.4 mm
